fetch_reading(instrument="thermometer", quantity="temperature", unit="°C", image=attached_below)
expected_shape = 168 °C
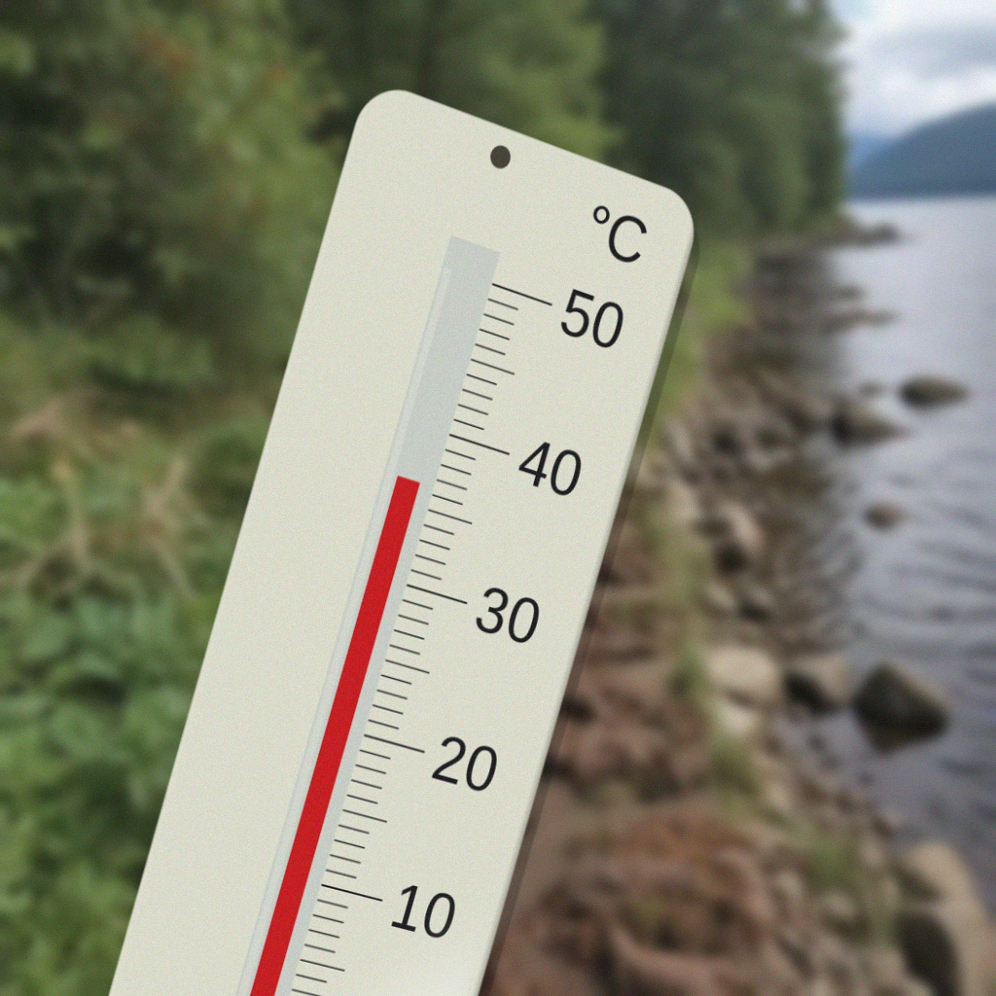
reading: 36.5 °C
